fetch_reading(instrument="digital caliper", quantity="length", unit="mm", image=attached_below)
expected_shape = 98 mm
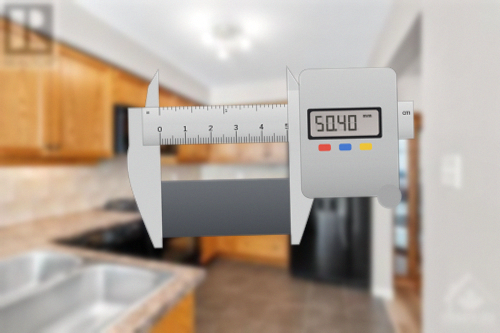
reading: 50.40 mm
